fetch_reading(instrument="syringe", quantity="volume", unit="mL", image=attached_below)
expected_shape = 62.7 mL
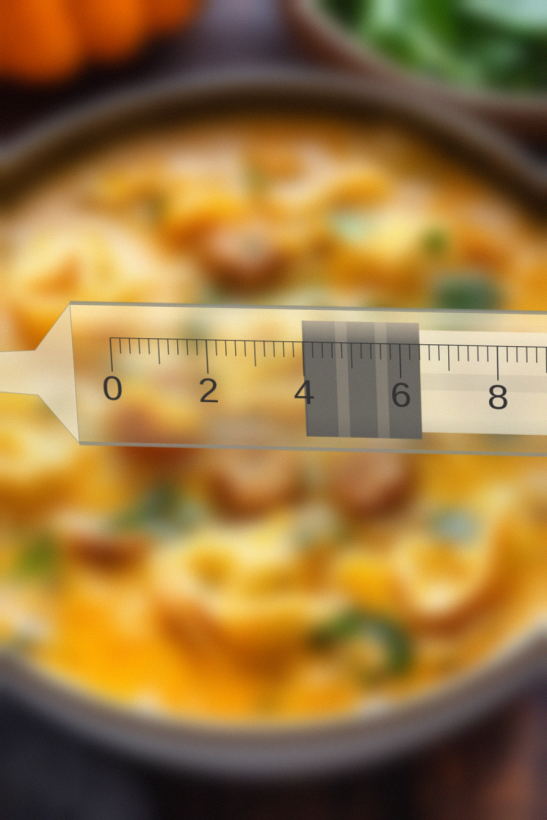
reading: 4 mL
